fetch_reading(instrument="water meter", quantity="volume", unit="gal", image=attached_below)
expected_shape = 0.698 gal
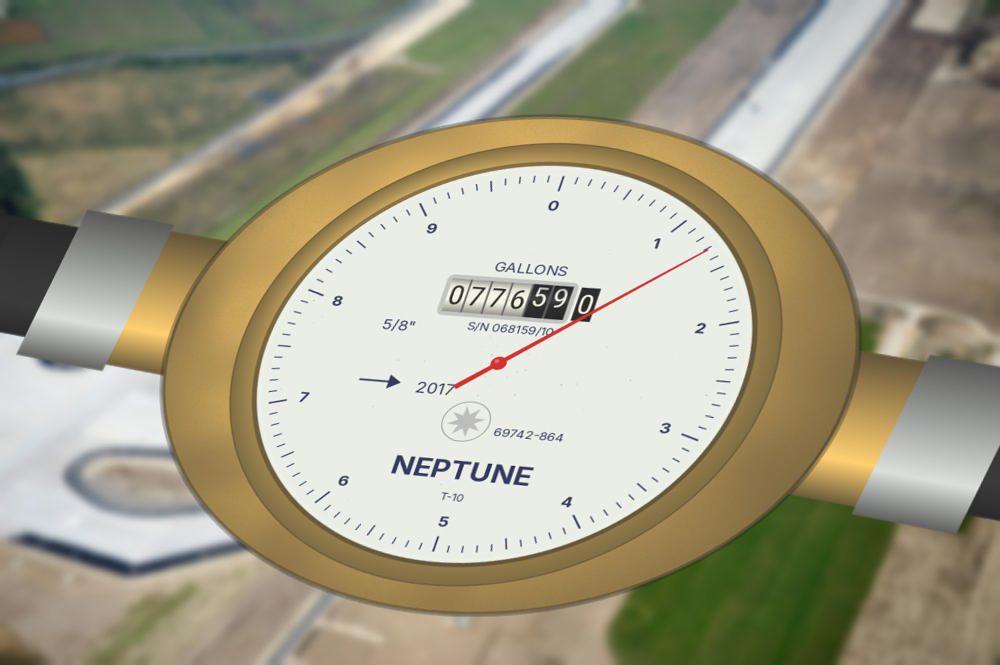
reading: 776591.3 gal
